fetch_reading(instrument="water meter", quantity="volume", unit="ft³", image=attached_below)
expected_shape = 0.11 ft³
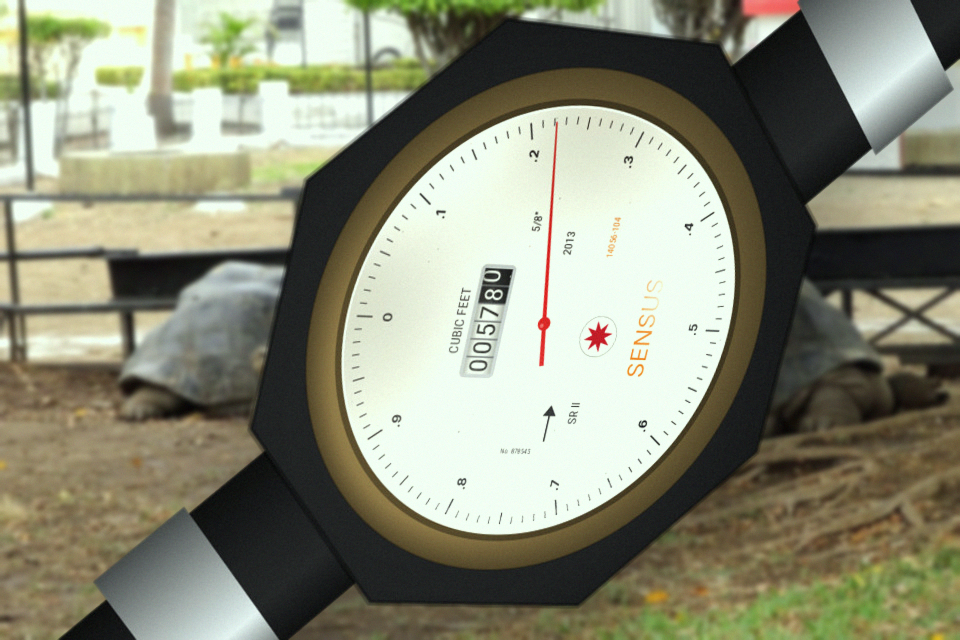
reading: 5780.22 ft³
